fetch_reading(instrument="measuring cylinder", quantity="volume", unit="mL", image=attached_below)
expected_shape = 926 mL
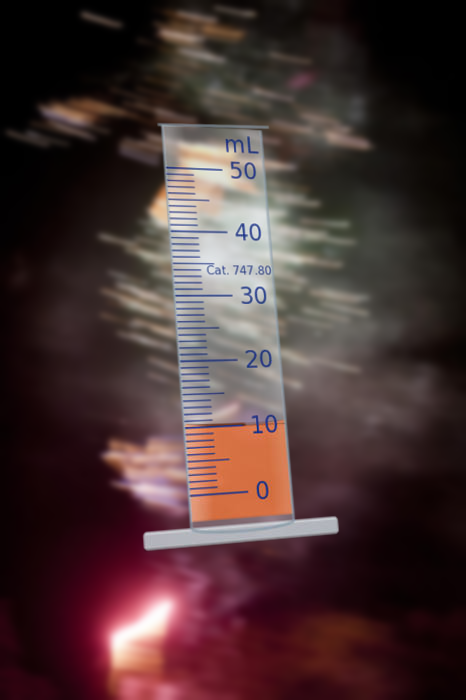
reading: 10 mL
